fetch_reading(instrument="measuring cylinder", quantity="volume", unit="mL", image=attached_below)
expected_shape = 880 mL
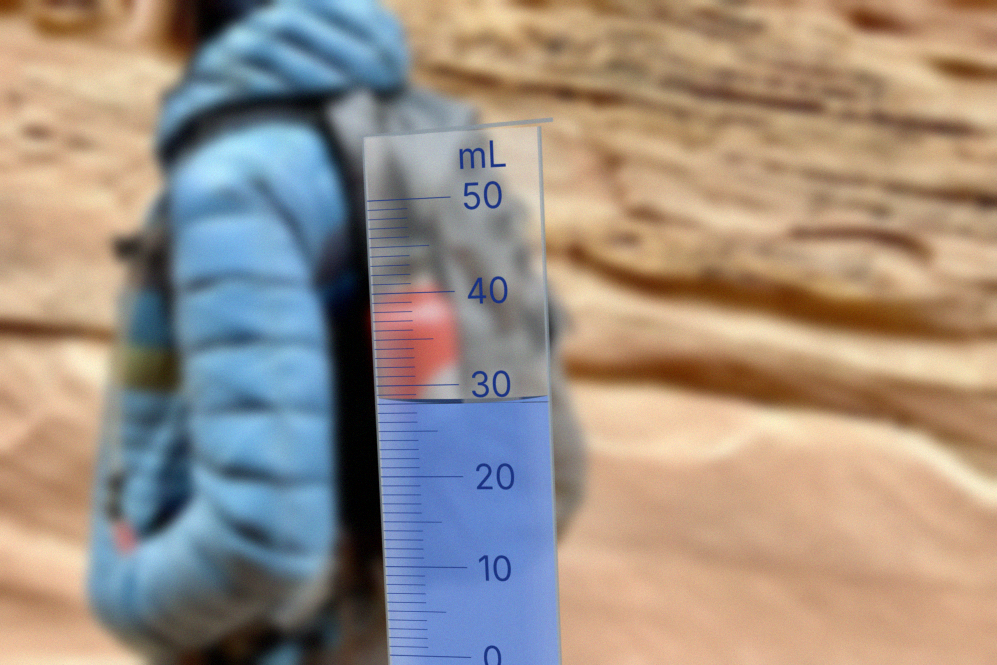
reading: 28 mL
